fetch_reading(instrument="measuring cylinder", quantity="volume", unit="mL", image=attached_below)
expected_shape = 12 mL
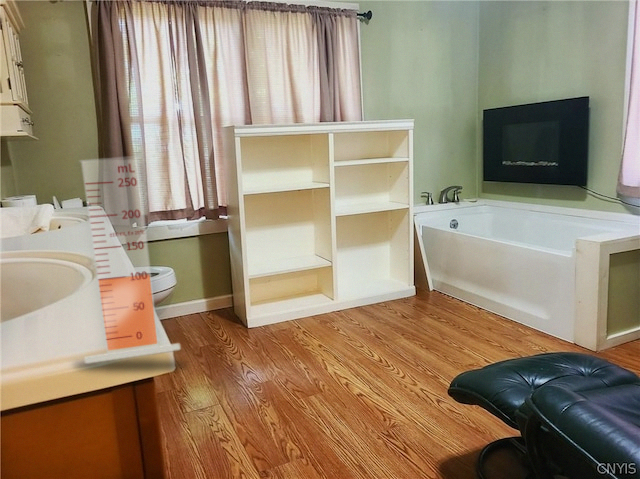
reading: 100 mL
